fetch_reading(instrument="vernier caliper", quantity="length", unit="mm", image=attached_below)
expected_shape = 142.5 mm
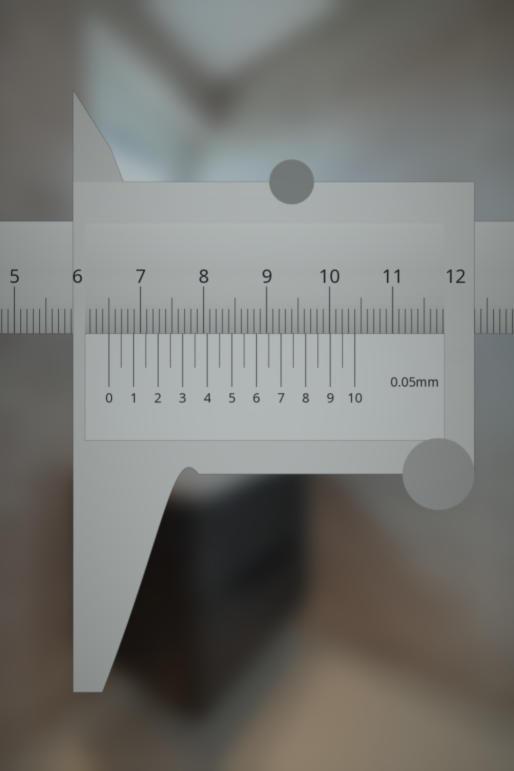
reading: 65.0 mm
